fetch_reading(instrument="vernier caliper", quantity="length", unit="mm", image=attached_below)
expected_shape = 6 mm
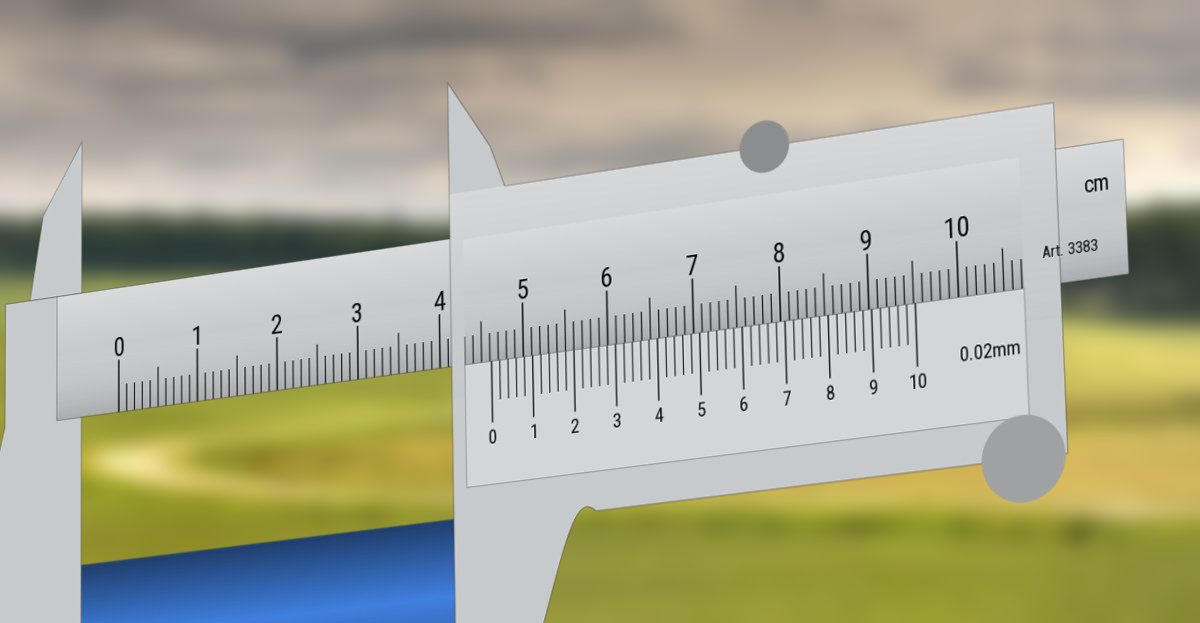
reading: 46.2 mm
